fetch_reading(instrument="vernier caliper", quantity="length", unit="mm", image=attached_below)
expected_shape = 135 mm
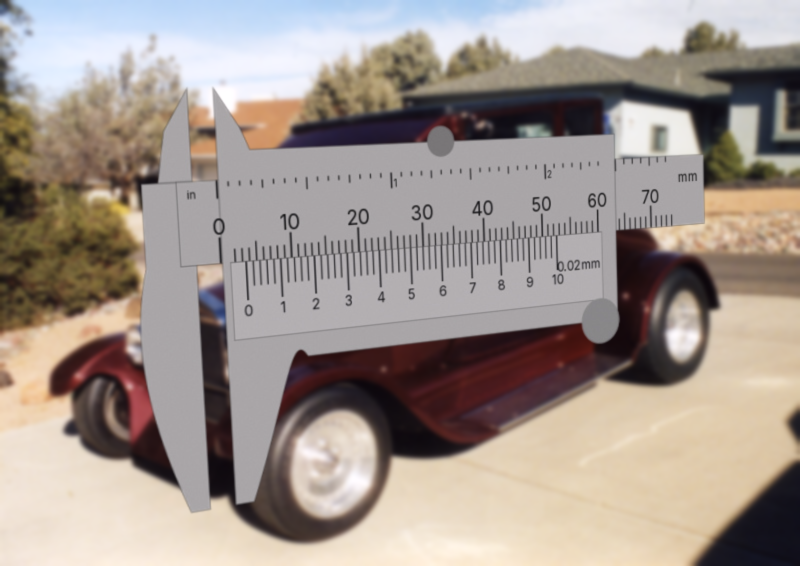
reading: 3.5 mm
